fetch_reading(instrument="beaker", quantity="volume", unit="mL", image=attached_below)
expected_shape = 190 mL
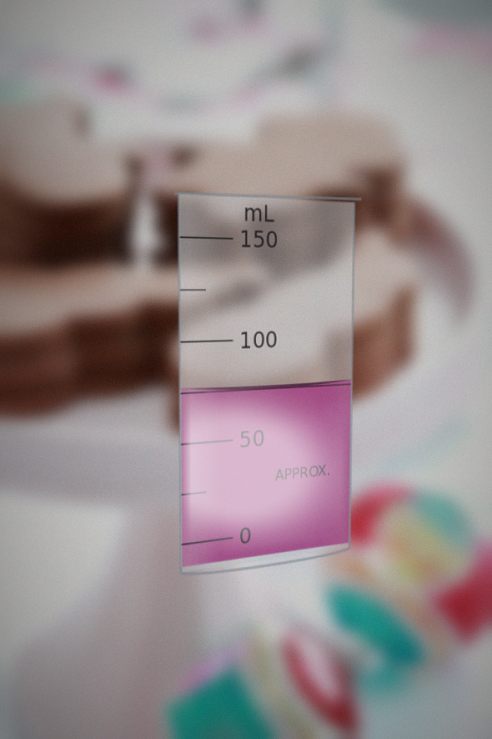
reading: 75 mL
